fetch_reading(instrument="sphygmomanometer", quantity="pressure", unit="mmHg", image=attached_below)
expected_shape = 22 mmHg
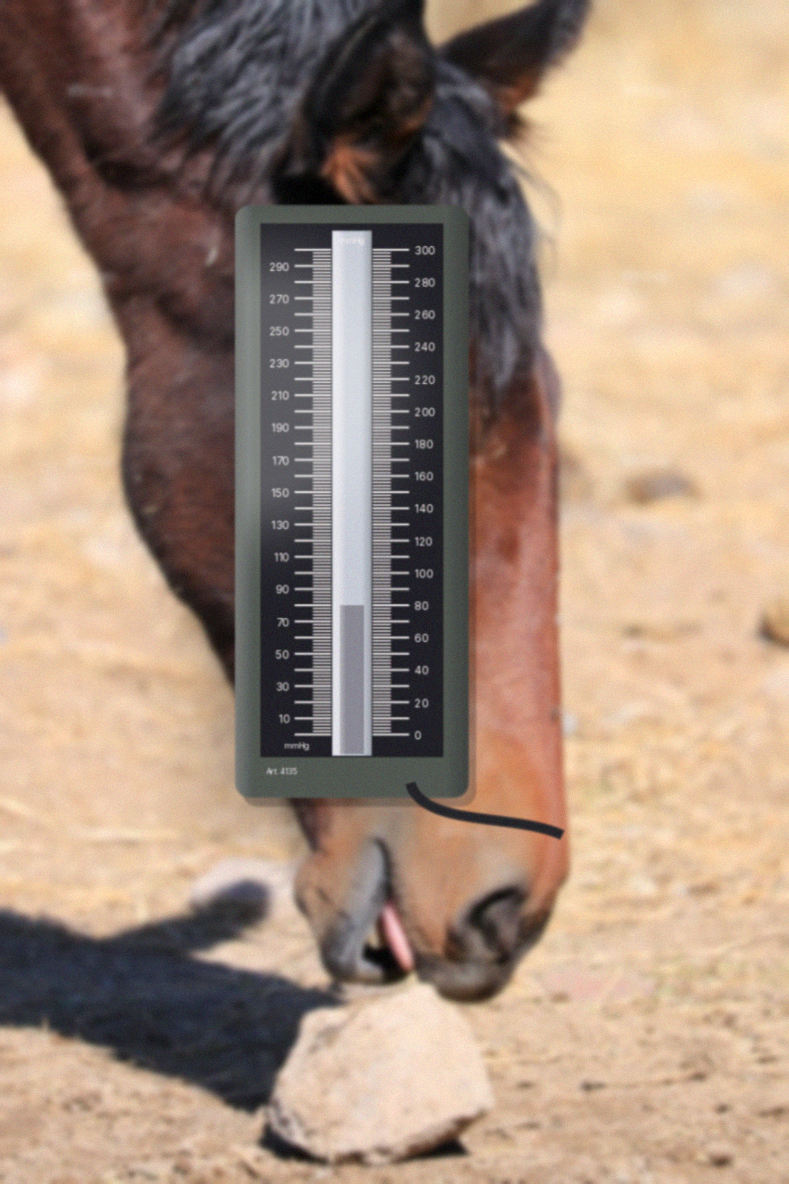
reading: 80 mmHg
